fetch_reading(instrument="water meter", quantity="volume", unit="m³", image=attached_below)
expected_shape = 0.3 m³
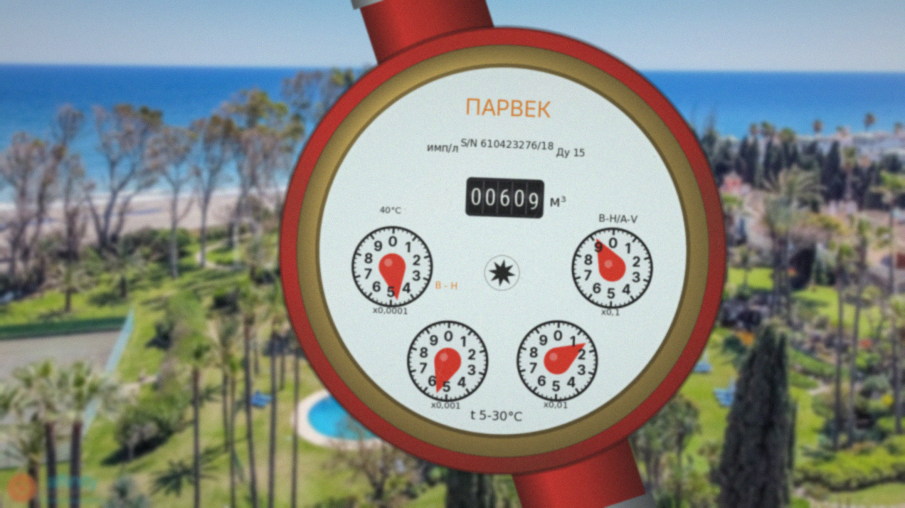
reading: 608.9154 m³
